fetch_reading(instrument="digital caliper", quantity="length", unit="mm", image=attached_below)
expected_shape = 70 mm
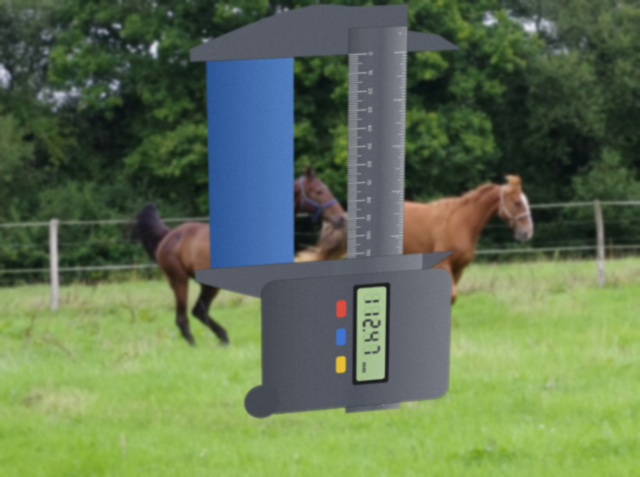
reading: 112.47 mm
